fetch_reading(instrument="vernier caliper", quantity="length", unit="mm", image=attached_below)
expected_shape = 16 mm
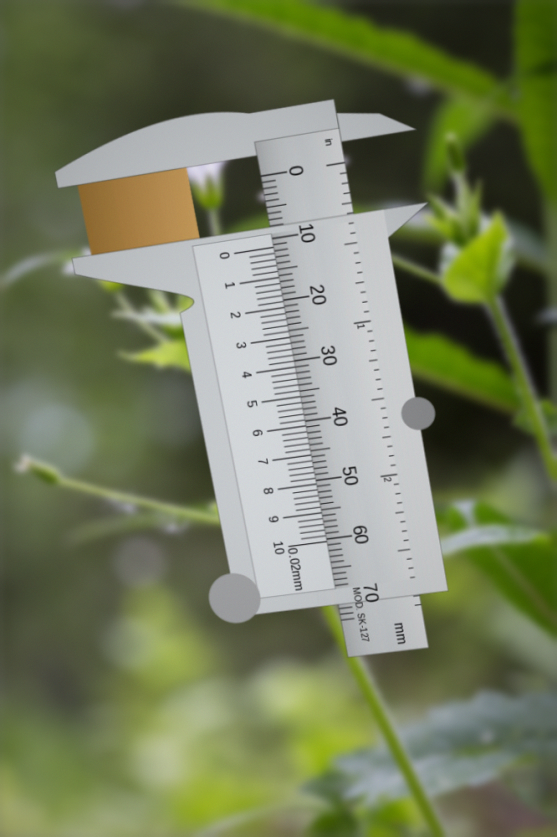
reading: 11.4 mm
